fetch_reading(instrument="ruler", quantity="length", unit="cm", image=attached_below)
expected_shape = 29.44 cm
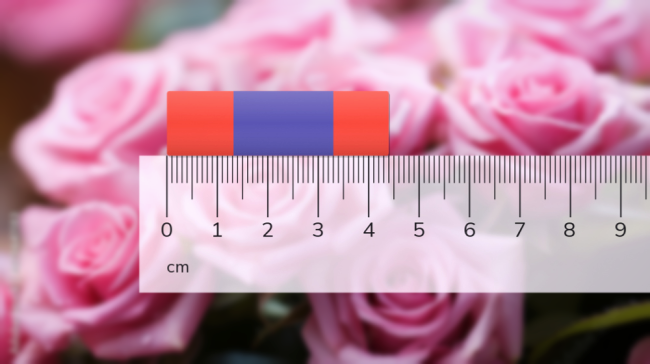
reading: 4.4 cm
